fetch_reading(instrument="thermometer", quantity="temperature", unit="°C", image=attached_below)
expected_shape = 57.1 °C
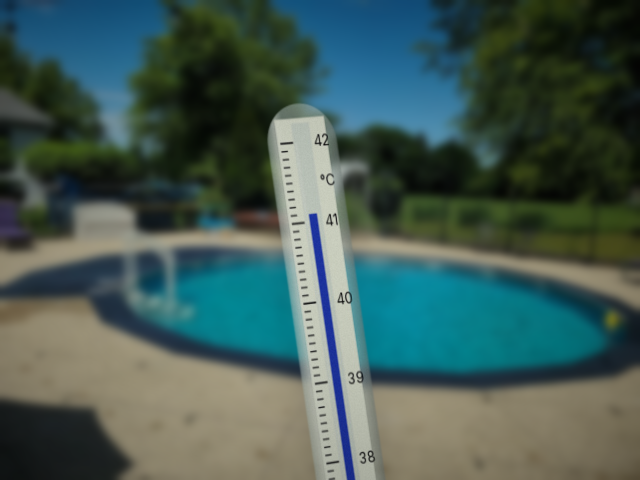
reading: 41.1 °C
